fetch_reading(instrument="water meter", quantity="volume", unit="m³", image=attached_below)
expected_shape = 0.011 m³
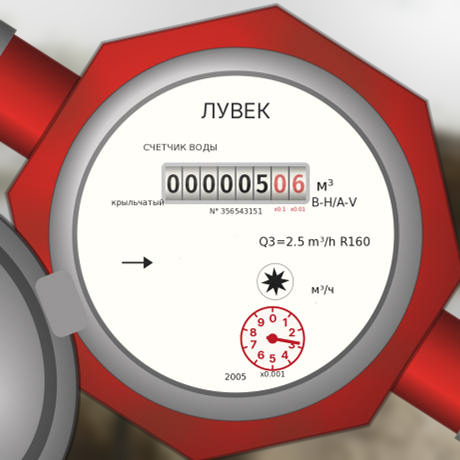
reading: 5.062 m³
